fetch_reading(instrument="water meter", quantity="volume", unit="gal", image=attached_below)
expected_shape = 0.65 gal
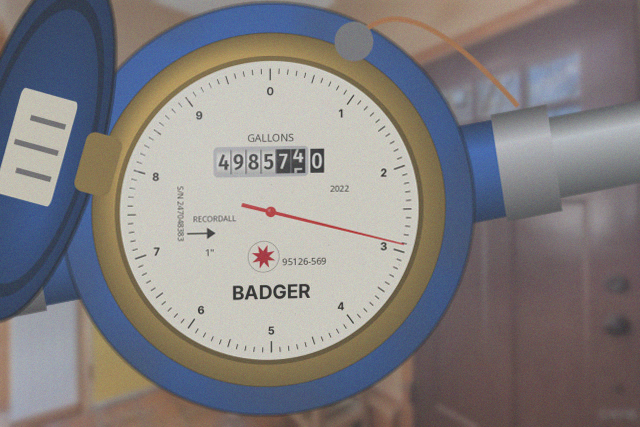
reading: 4985742.9 gal
